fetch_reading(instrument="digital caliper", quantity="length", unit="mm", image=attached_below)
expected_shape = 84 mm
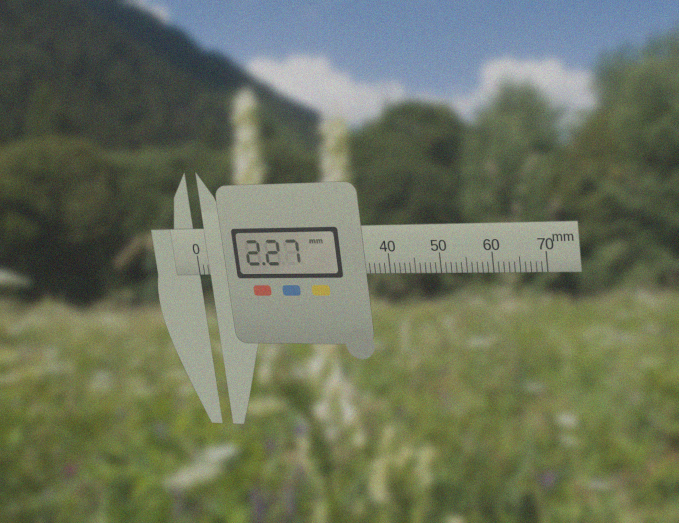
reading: 2.27 mm
